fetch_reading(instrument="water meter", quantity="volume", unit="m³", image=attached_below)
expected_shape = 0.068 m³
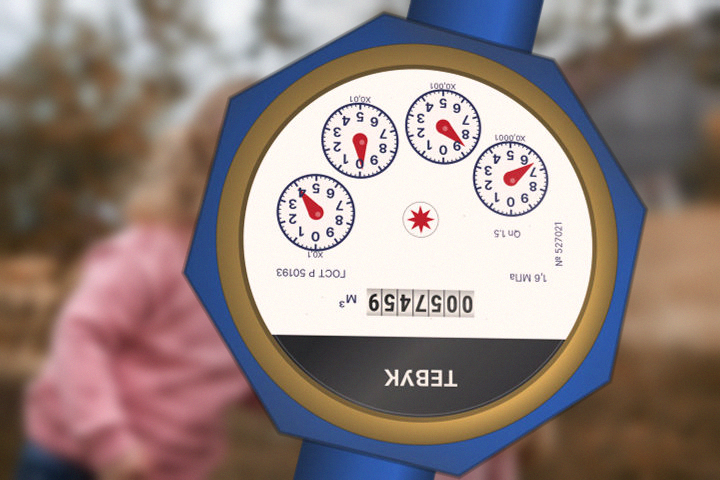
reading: 57459.3986 m³
